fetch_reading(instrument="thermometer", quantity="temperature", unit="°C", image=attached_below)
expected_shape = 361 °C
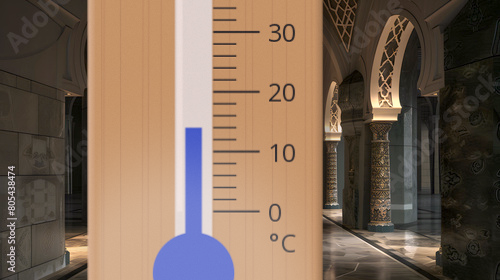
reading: 14 °C
